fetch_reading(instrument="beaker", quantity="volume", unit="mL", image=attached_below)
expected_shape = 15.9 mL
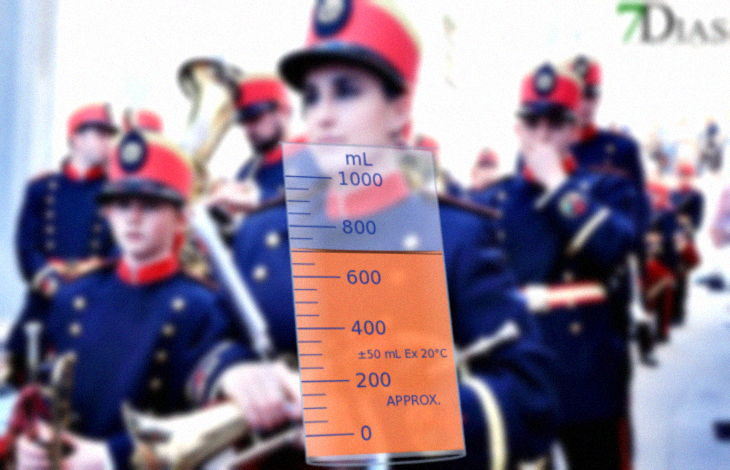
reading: 700 mL
